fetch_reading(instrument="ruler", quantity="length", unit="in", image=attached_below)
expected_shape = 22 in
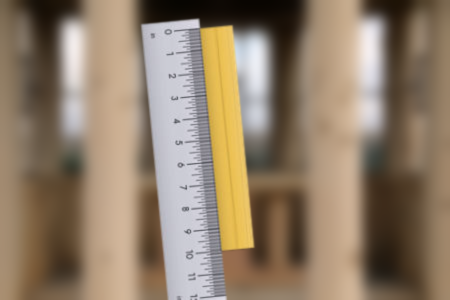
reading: 10 in
